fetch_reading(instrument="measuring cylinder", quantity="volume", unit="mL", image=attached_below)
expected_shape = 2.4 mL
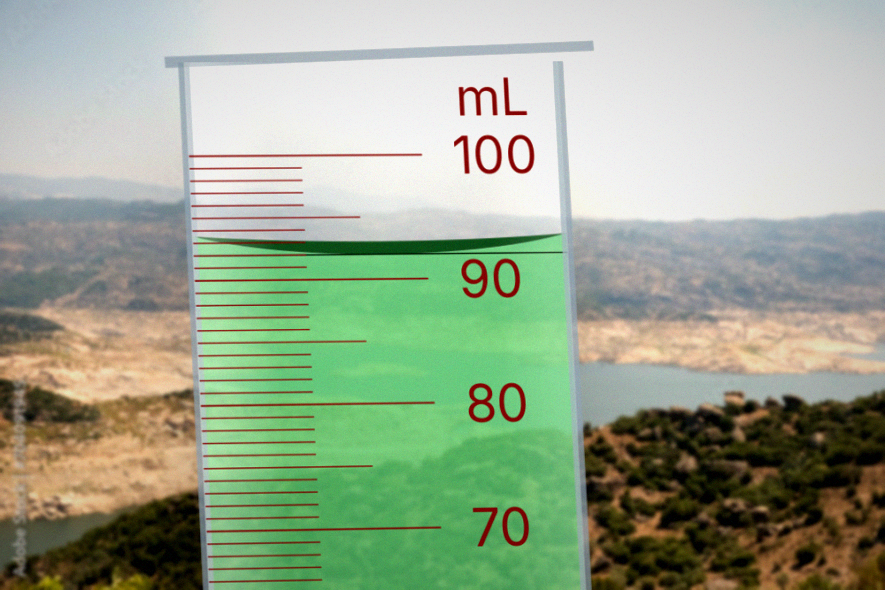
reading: 92 mL
